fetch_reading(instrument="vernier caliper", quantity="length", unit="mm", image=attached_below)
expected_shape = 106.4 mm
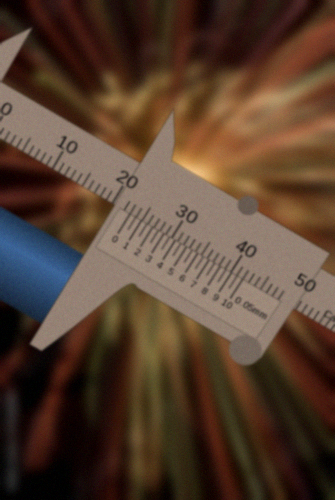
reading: 23.0 mm
